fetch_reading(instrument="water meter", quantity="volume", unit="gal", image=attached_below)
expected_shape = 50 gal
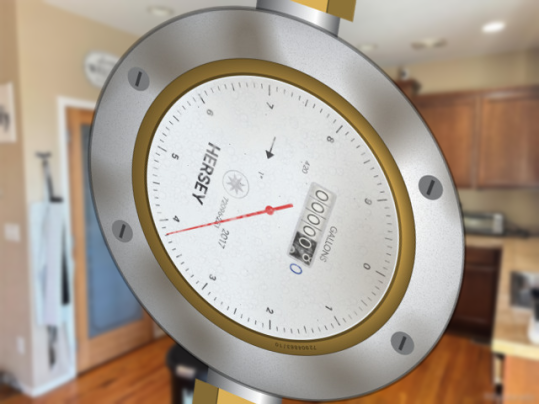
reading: 83.8 gal
